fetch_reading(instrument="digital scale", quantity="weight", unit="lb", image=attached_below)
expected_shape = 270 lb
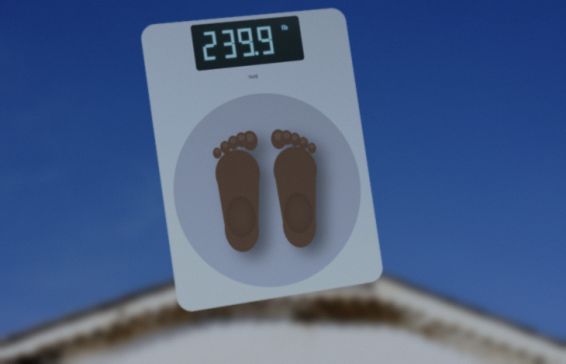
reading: 239.9 lb
